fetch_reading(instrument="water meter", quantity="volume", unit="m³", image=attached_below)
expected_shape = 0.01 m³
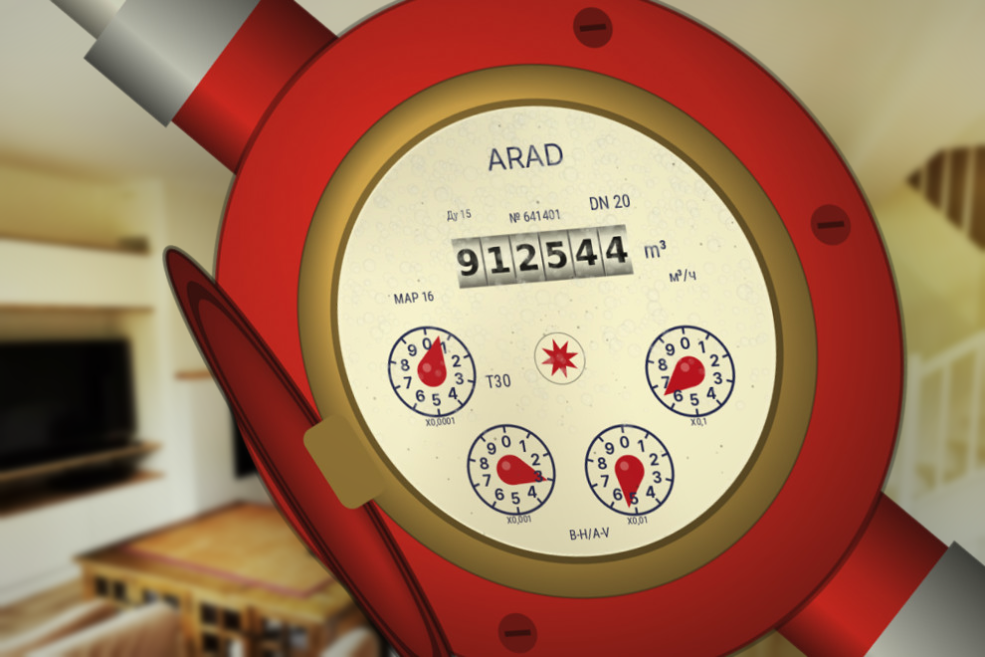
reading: 912544.6530 m³
